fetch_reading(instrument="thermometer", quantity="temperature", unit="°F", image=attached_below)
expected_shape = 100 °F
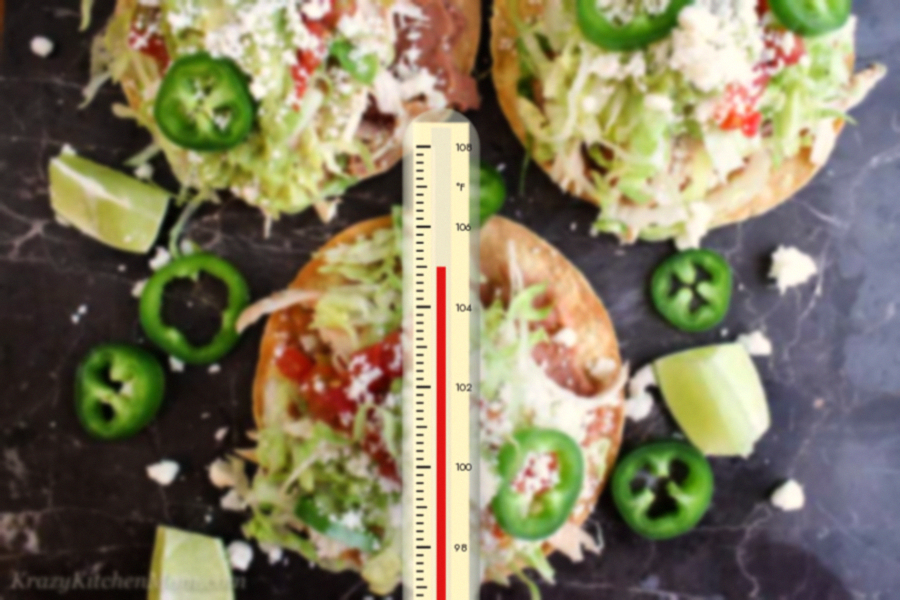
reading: 105 °F
